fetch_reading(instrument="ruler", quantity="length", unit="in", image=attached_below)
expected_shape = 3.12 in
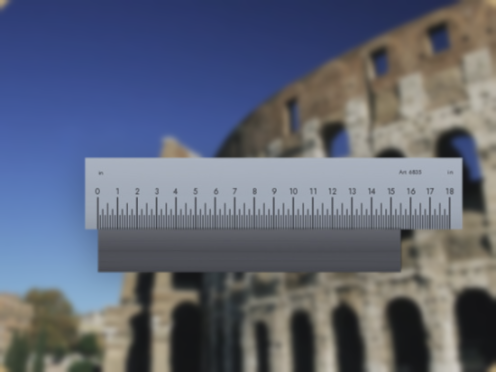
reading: 15.5 in
